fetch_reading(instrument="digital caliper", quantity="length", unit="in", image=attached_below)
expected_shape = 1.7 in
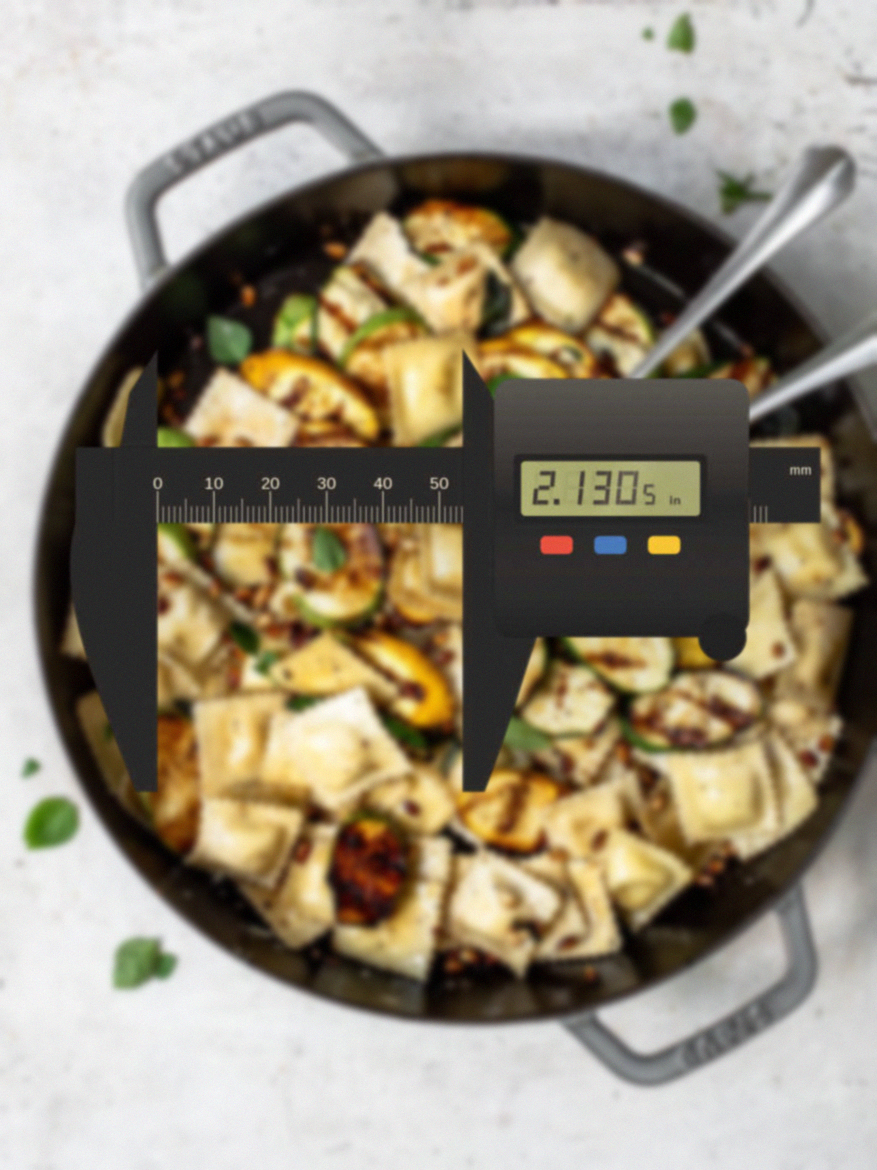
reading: 2.1305 in
